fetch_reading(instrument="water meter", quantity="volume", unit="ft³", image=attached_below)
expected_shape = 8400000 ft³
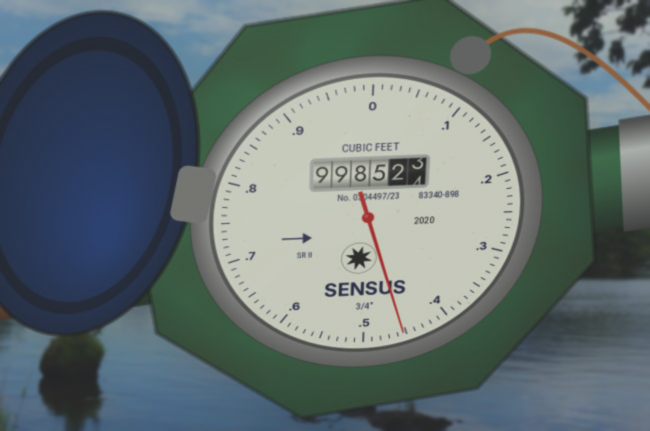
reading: 998523.45 ft³
